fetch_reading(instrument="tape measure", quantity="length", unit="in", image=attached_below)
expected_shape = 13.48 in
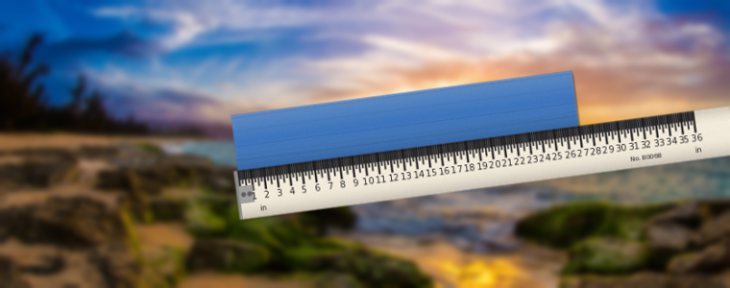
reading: 27 in
